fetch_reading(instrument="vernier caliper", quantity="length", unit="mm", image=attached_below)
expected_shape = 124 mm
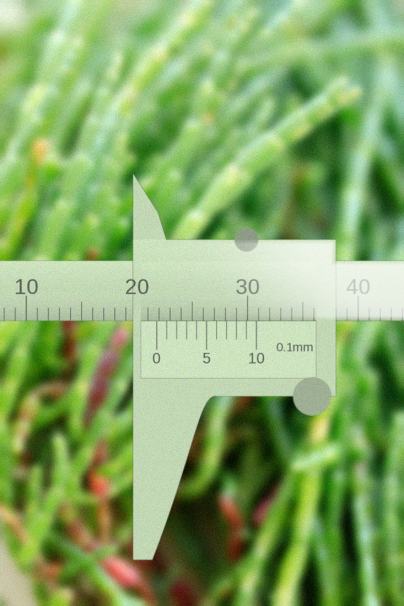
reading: 21.8 mm
